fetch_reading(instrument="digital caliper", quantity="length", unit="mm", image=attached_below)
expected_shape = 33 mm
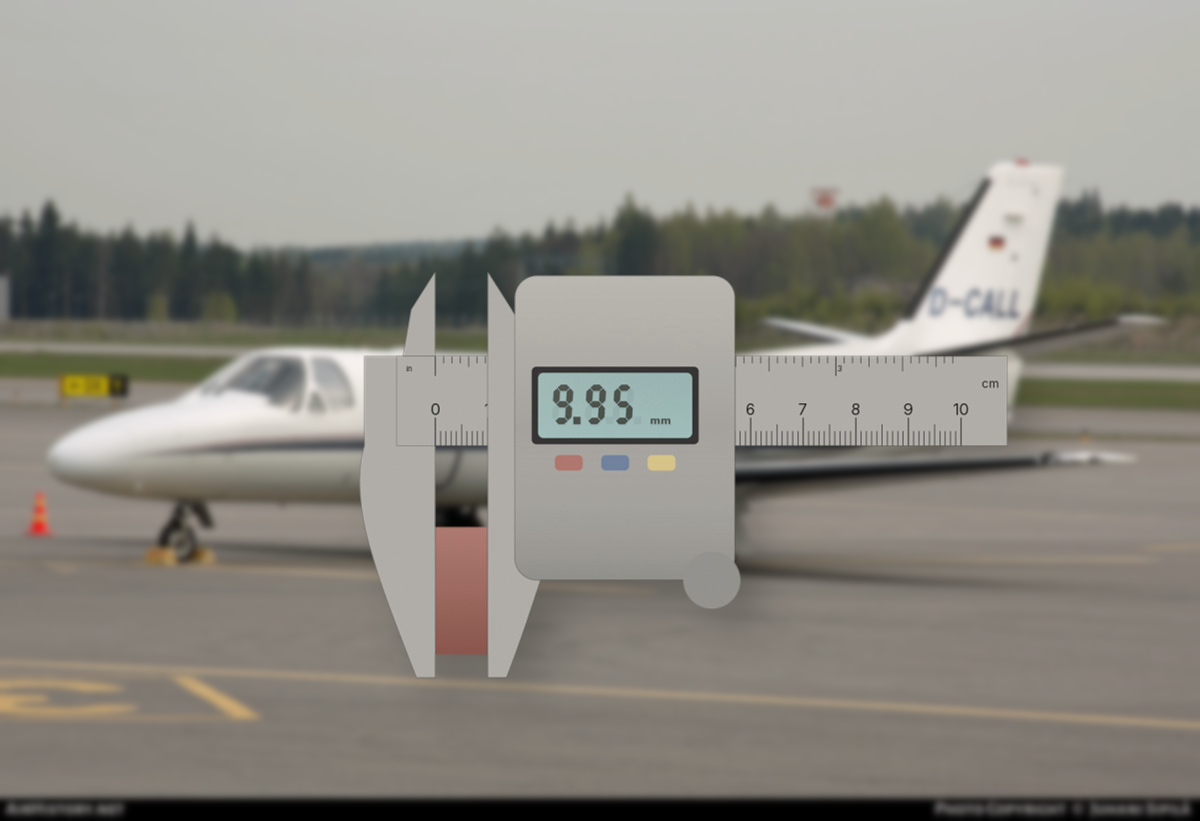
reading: 9.95 mm
